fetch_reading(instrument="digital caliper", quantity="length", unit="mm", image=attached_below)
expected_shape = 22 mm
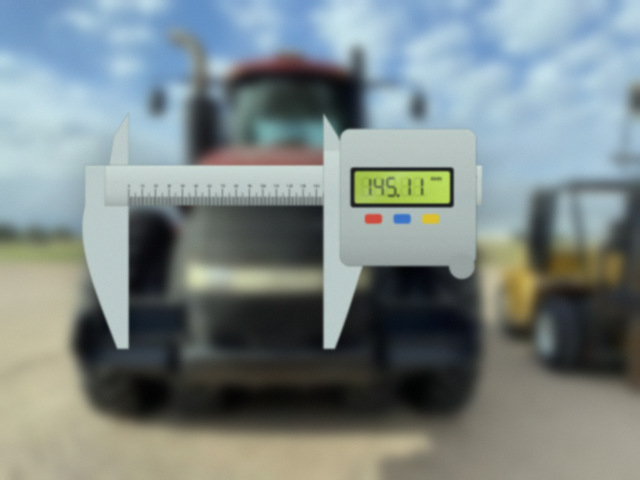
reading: 145.11 mm
